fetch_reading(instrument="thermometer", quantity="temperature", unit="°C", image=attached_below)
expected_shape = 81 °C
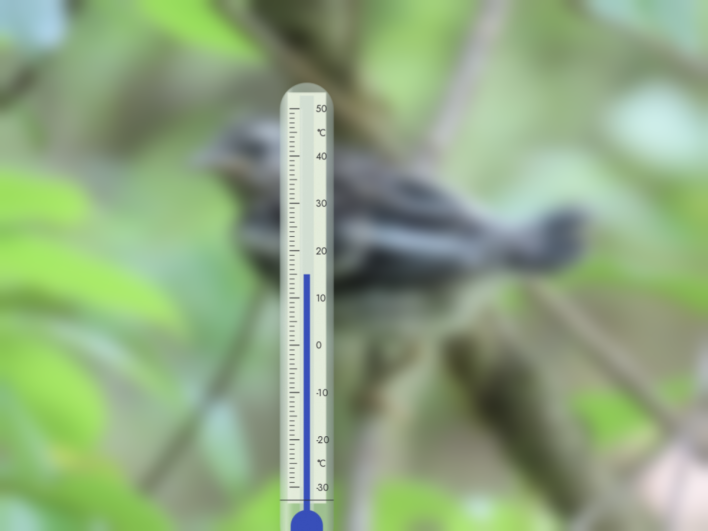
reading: 15 °C
